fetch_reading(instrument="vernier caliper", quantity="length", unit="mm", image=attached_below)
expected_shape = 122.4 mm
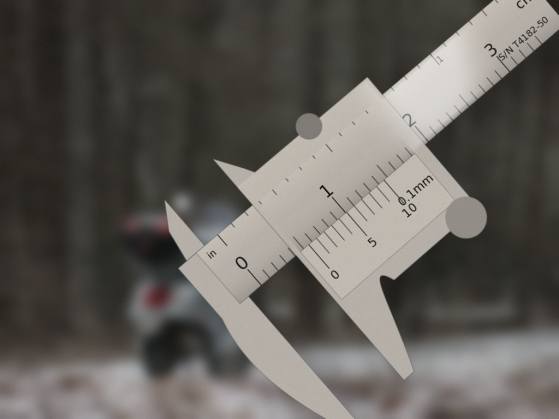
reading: 5.6 mm
